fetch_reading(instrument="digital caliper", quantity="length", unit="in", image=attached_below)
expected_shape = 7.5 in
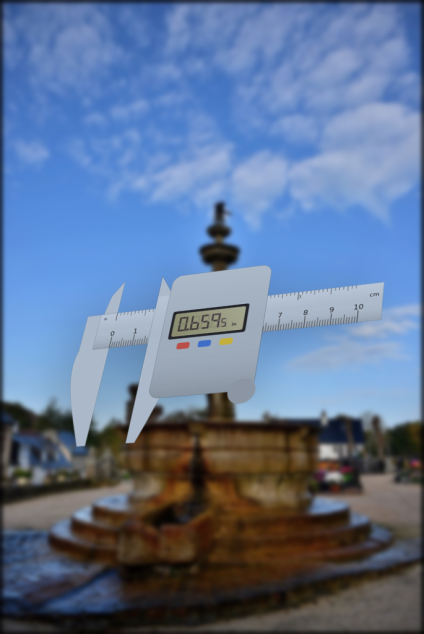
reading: 0.6595 in
